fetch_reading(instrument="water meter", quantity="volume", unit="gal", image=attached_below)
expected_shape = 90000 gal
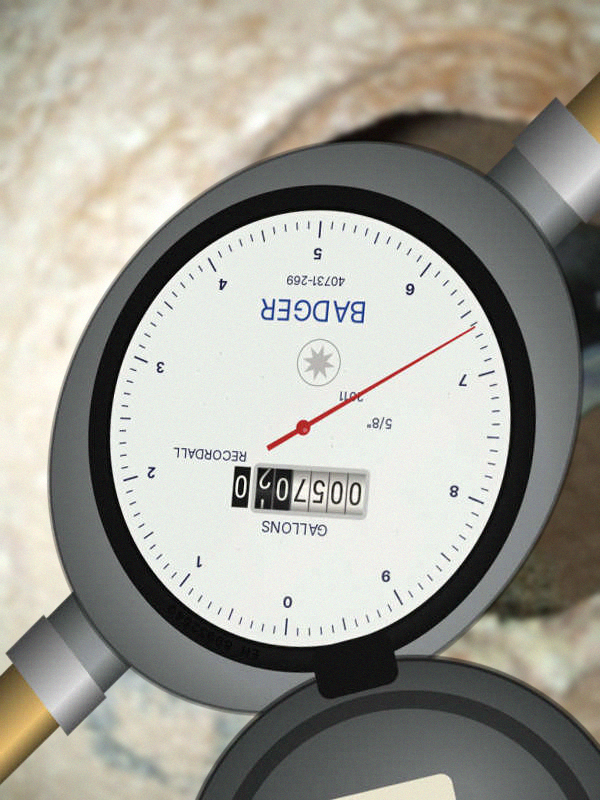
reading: 57016.6 gal
